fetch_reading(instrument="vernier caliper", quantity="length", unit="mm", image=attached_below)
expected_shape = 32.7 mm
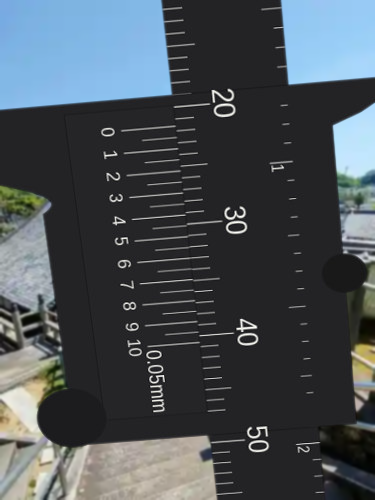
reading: 21.6 mm
